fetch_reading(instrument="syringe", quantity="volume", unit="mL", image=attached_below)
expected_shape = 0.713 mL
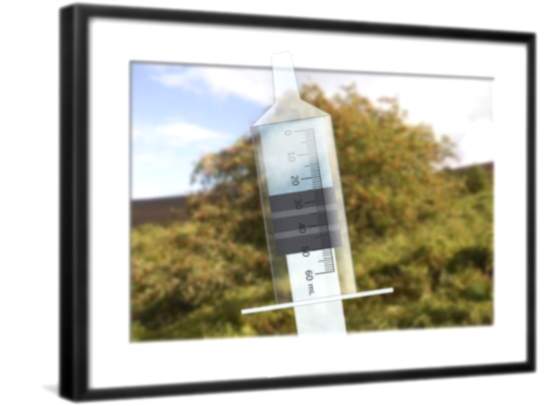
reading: 25 mL
